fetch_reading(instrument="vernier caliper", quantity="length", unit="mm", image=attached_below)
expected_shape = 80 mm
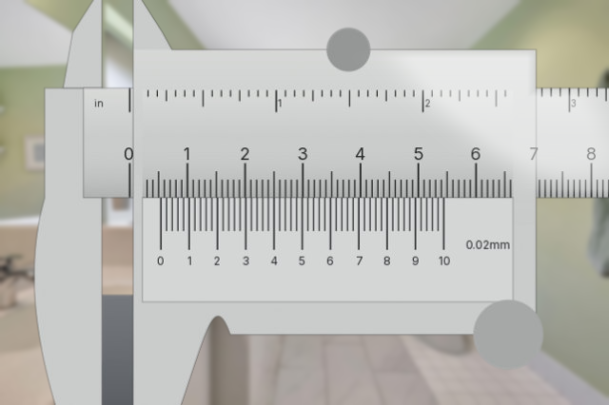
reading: 5.4 mm
